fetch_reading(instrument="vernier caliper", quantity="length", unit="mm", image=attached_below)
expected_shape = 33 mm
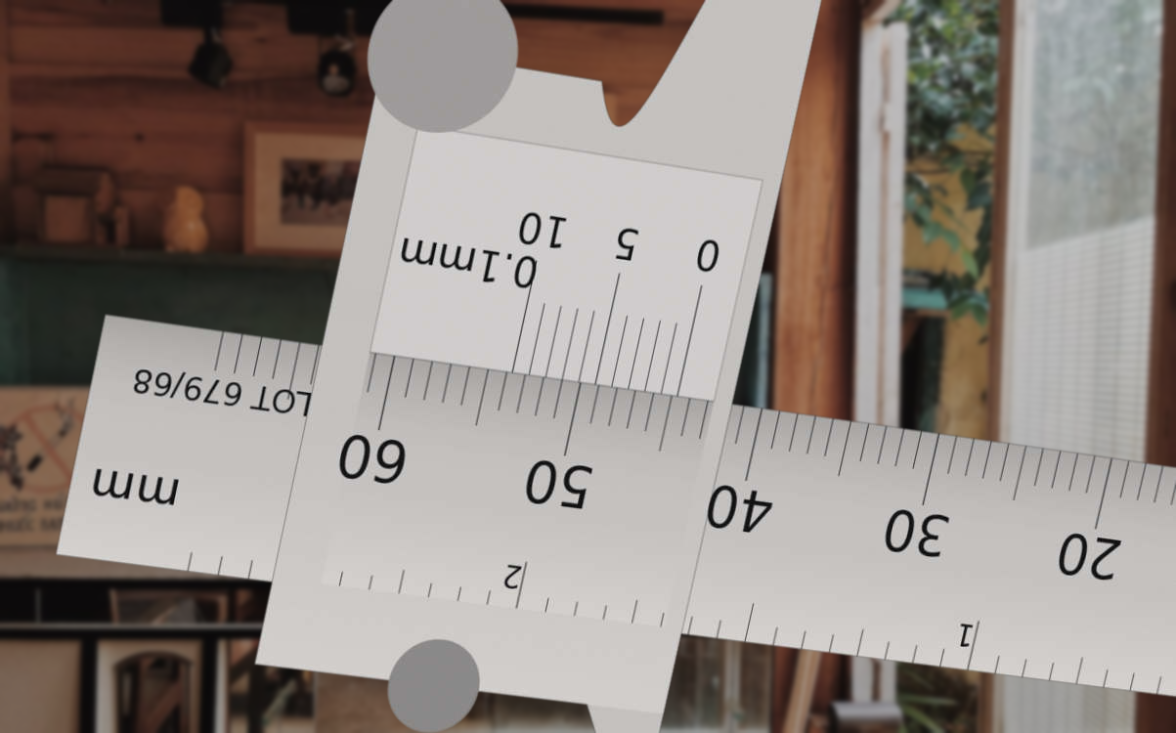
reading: 44.7 mm
